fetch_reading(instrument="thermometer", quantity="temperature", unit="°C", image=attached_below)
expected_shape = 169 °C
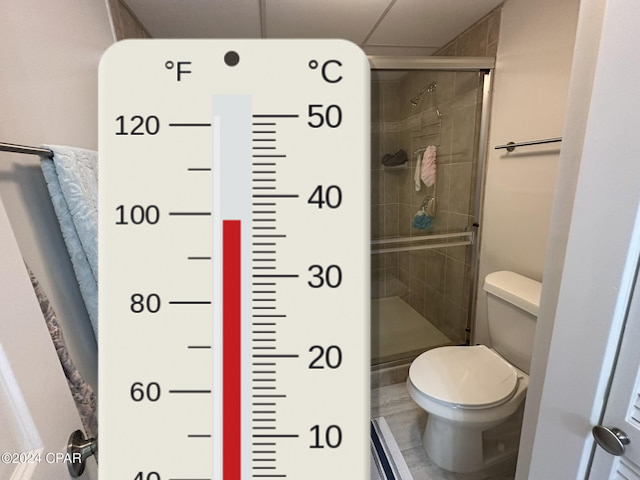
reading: 37 °C
